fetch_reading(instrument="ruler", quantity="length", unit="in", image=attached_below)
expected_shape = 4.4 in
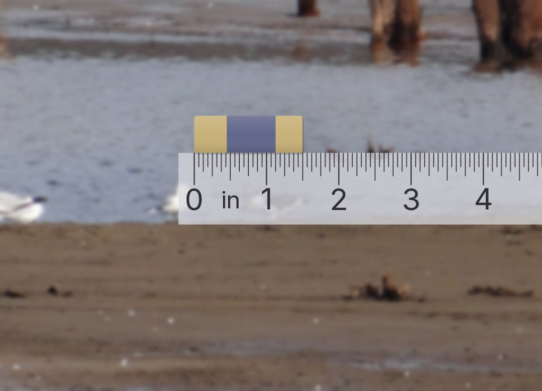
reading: 1.5 in
